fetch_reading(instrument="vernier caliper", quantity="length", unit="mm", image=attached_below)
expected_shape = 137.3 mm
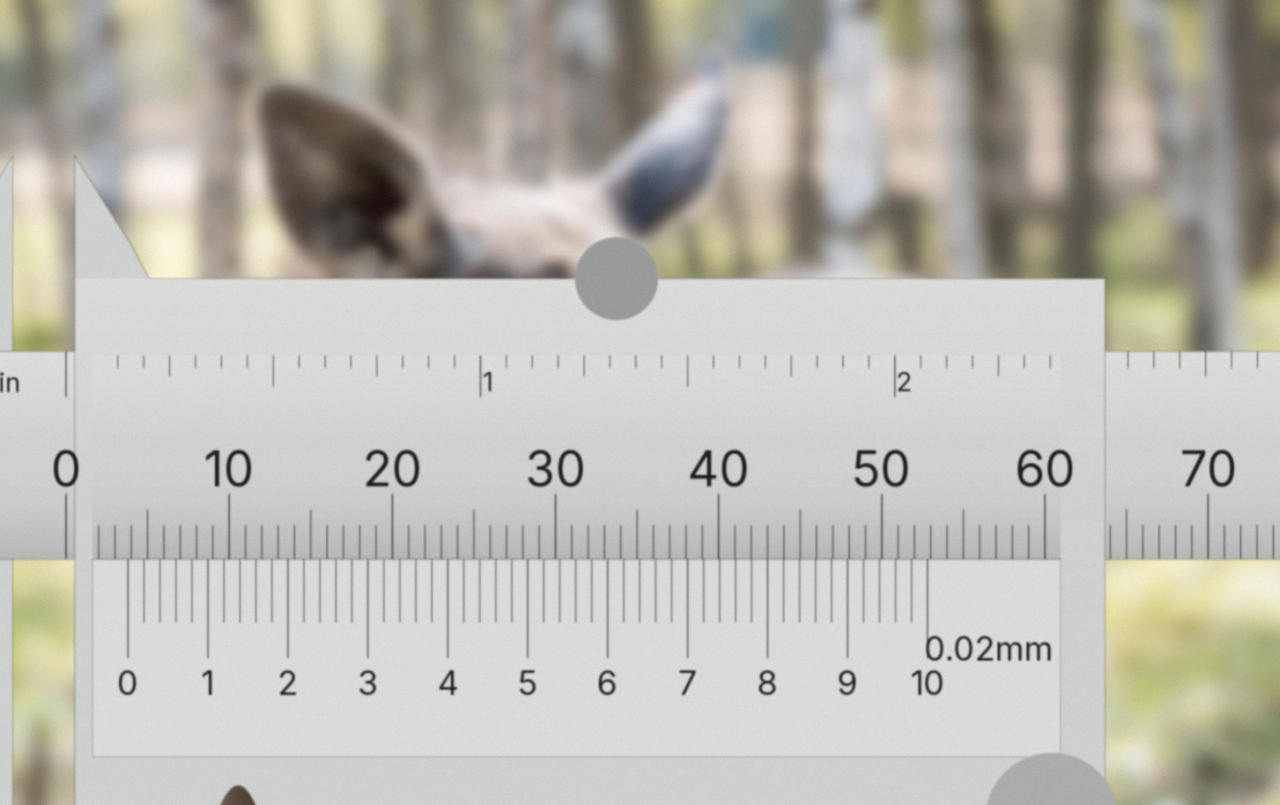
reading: 3.8 mm
